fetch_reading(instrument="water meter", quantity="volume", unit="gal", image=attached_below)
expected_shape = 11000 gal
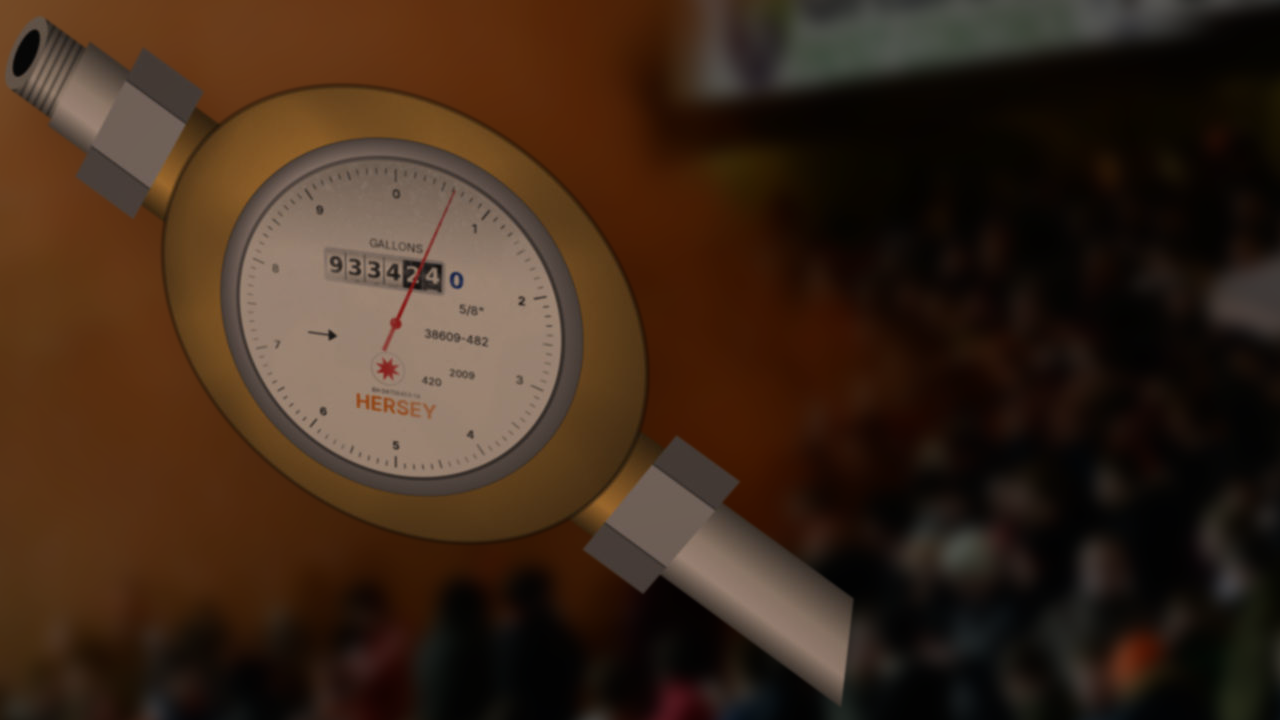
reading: 9334240.6 gal
